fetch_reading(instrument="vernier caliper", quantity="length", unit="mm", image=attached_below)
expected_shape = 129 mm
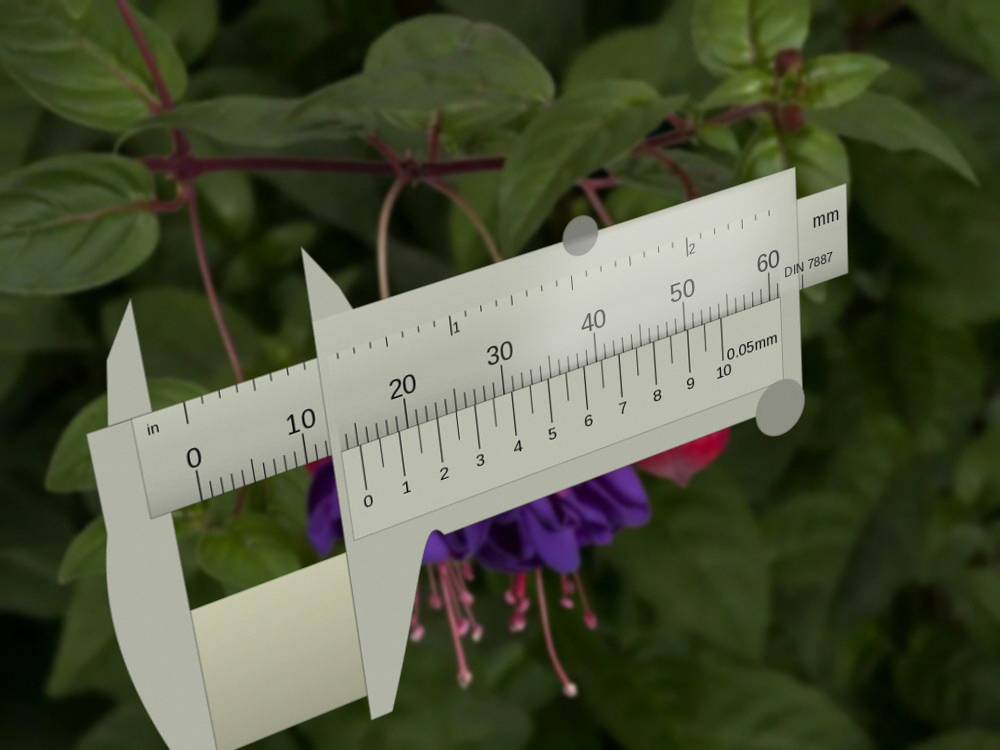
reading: 15.2 mm
